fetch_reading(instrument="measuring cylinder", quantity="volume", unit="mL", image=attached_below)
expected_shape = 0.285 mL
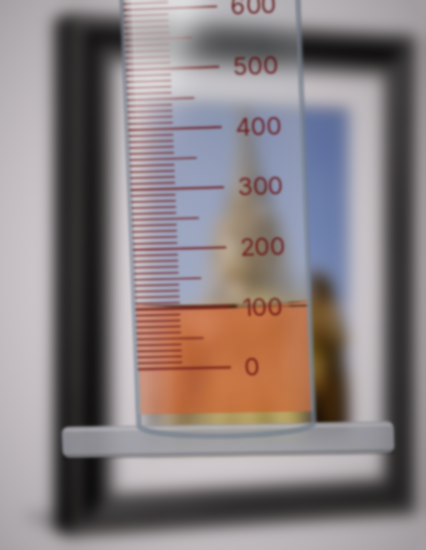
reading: 100 mL
